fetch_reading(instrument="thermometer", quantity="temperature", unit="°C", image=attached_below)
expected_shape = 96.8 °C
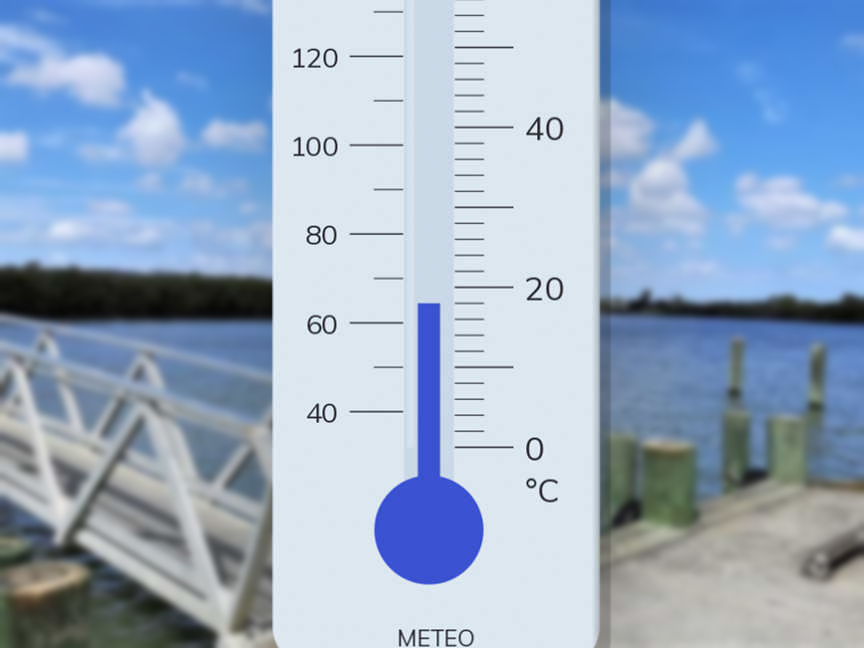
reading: 18 °C
